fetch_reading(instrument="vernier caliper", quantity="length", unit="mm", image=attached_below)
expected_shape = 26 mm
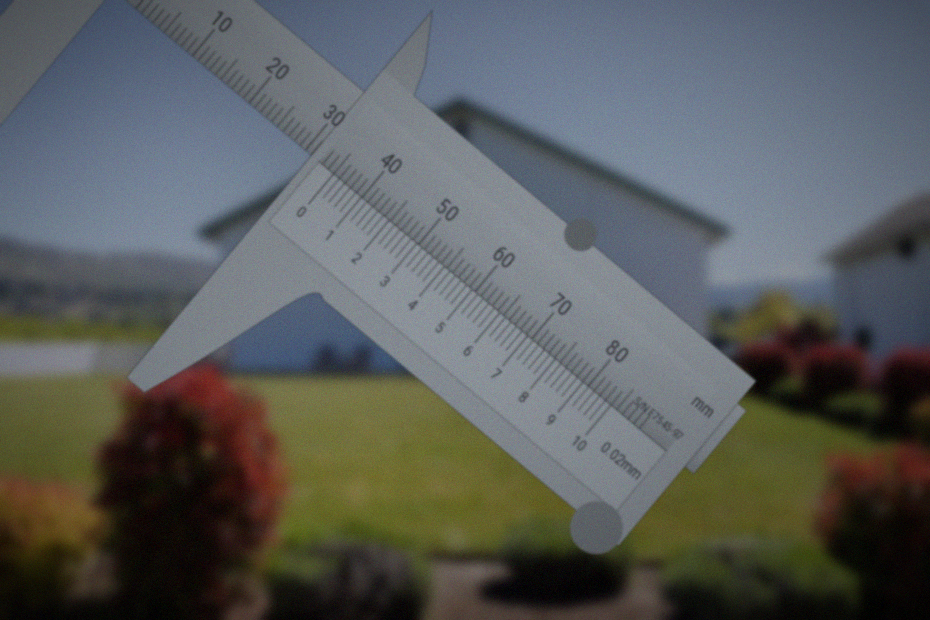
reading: 35.0 mm
